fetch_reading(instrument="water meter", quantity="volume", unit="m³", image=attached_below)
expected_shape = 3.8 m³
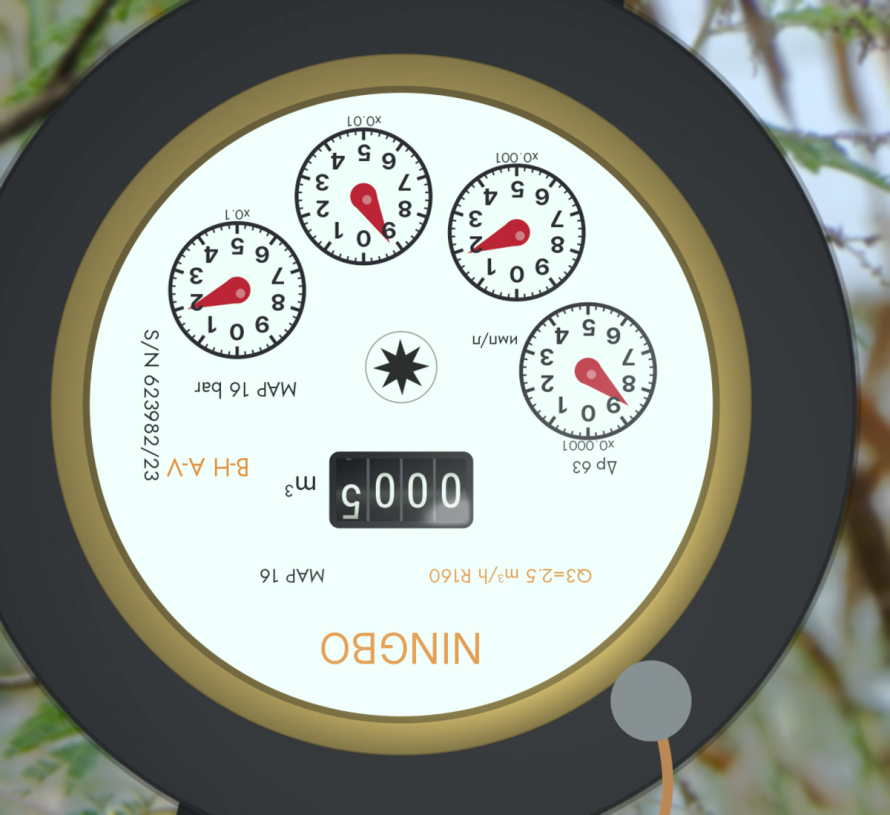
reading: 5.1918 m³
